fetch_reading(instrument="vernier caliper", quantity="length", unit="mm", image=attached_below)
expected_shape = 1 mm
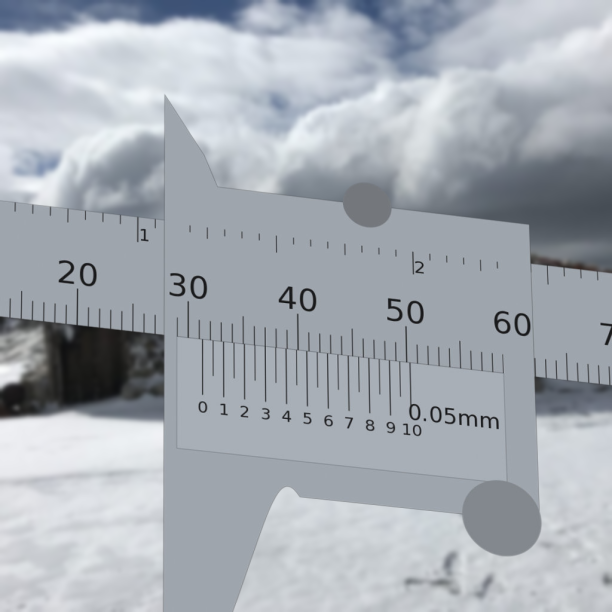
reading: 31.3 mm
